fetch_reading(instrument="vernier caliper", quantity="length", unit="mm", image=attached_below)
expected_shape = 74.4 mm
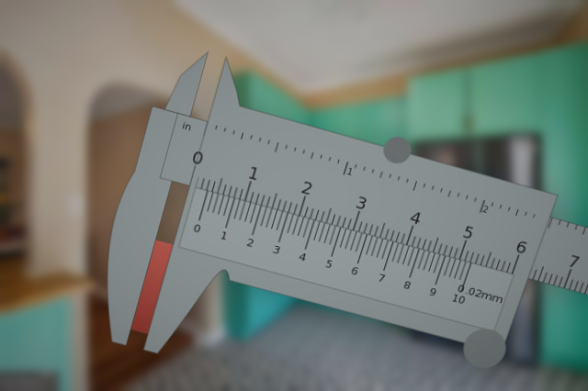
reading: 3.2 mm
